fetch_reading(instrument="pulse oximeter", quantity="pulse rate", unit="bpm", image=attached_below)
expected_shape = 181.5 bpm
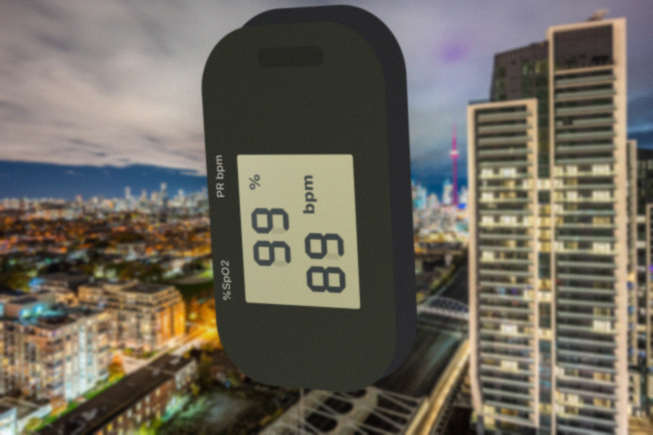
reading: 89 bpm
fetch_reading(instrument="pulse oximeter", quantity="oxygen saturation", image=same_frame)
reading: 99 %
